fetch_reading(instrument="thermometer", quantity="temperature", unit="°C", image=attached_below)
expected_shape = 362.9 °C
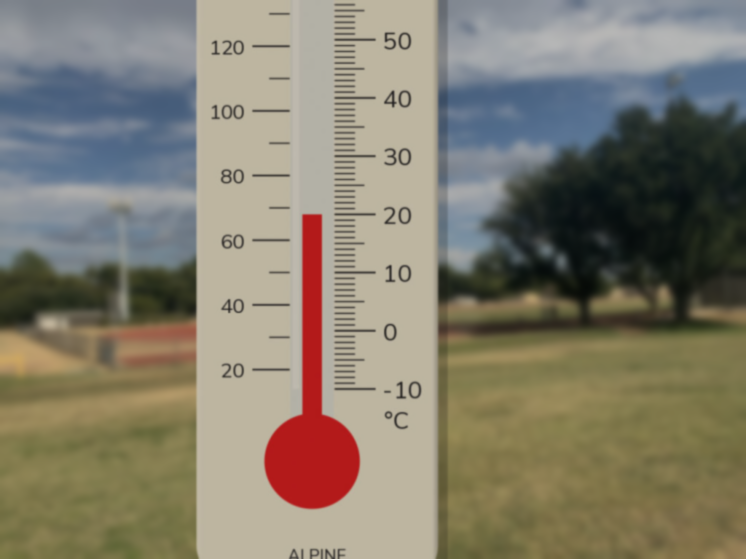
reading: 20 °C
